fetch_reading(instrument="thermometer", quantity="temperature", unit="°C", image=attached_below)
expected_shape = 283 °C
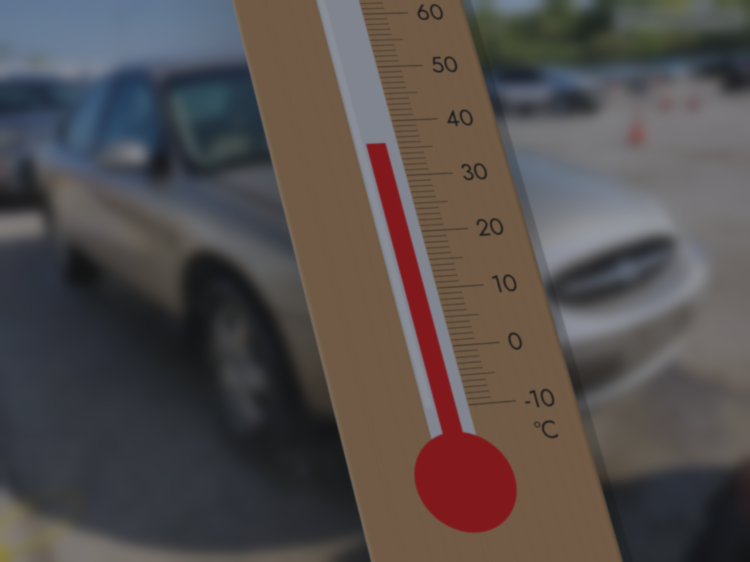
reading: 36 °C
